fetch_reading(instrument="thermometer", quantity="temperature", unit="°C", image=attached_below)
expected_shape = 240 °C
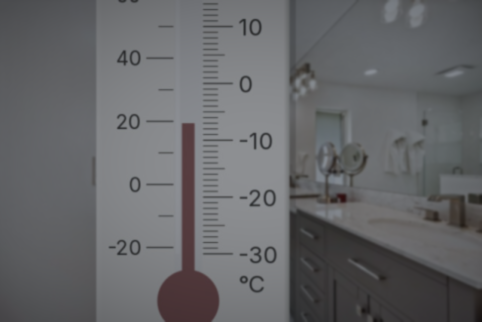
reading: -7 °C
